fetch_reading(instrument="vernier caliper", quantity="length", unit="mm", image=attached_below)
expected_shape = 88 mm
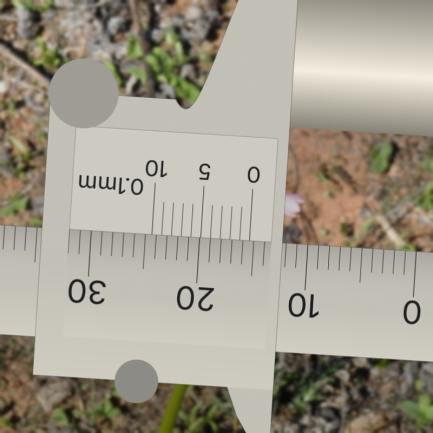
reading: 15.4 mm
